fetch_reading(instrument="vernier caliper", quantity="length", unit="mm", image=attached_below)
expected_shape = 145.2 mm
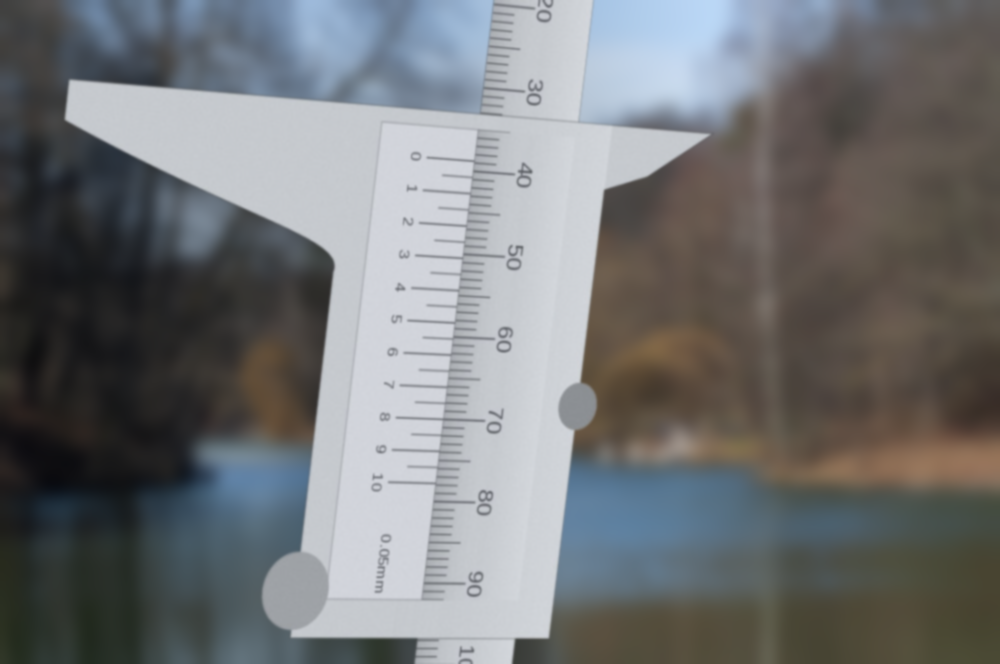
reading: 38.8 mm
